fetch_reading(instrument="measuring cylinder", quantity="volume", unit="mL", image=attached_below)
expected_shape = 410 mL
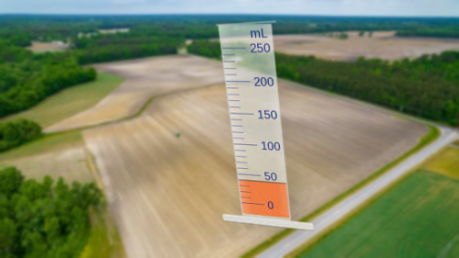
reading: 40 mL
